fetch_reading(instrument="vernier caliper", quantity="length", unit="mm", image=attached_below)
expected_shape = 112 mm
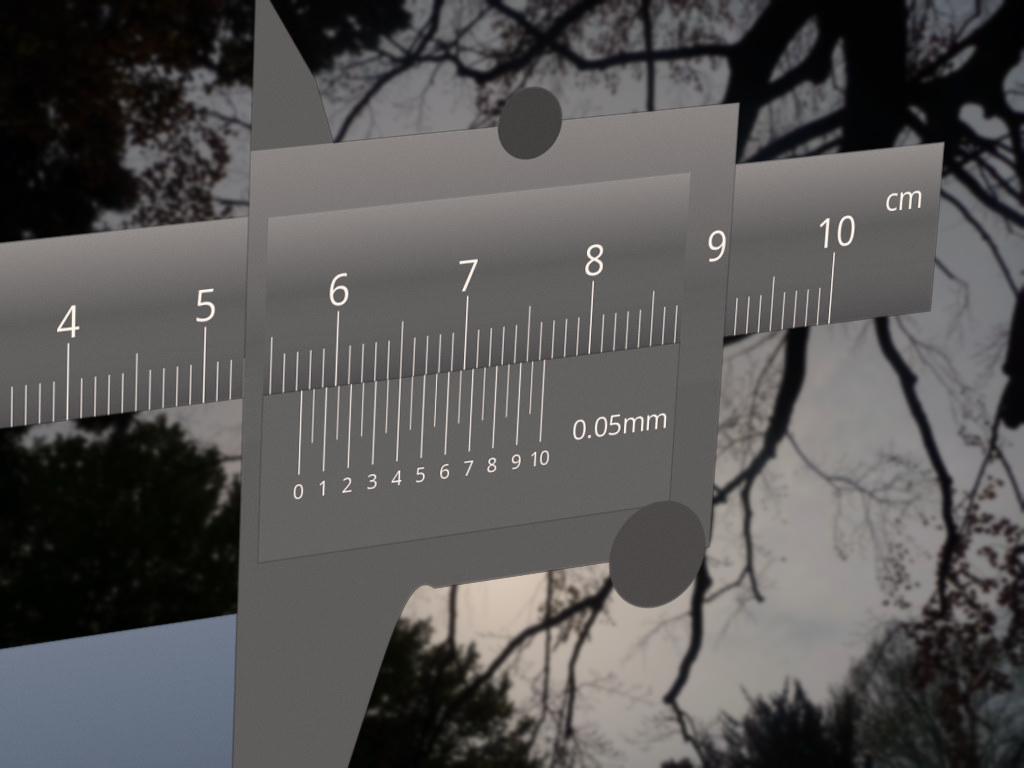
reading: 57.4 mm
